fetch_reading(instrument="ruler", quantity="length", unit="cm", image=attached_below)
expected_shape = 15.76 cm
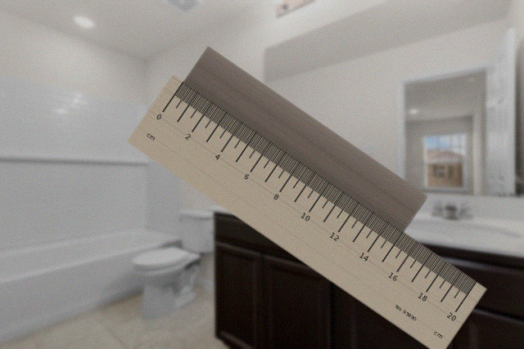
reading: 15 cm
